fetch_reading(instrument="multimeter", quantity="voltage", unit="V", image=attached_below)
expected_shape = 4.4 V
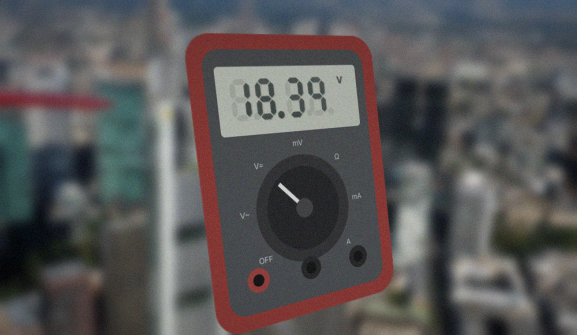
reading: 18.39 V
